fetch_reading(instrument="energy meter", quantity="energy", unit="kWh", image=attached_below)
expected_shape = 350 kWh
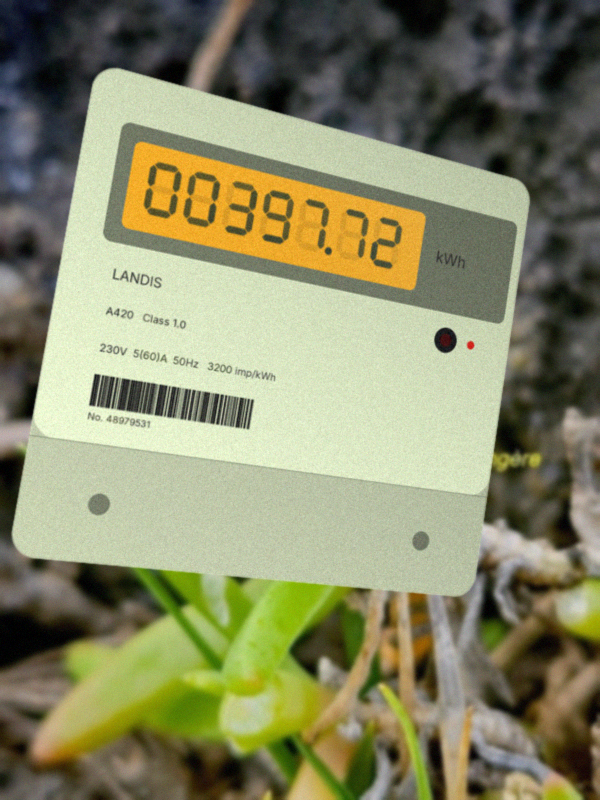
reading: 397.72 kWh
